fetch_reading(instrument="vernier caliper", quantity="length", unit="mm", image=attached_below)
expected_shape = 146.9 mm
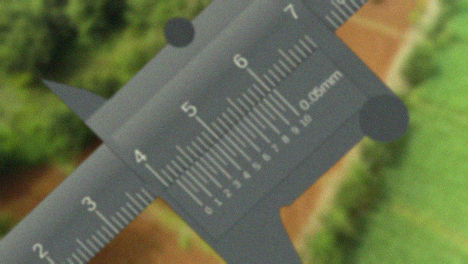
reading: 41.5 mm
